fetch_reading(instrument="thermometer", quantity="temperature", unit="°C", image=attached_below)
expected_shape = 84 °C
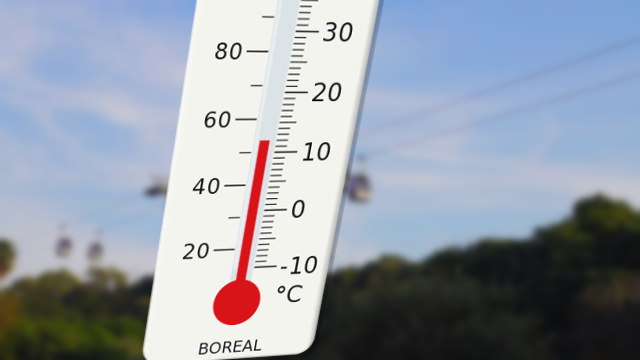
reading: 12 °C
